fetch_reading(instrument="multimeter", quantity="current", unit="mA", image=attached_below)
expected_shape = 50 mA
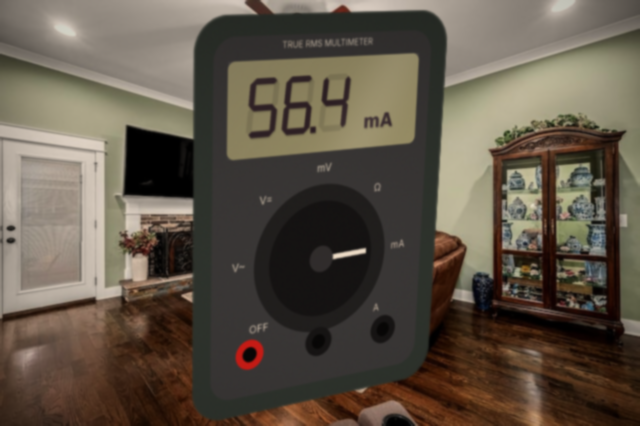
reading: 56.4 mA
